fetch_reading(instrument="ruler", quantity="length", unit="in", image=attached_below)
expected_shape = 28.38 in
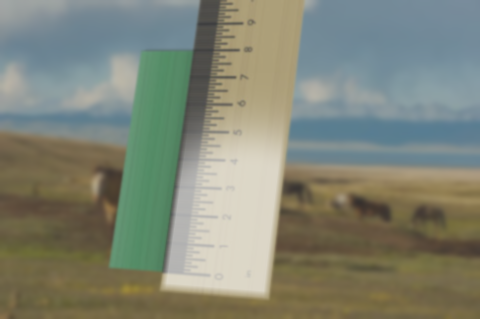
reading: 8 in
